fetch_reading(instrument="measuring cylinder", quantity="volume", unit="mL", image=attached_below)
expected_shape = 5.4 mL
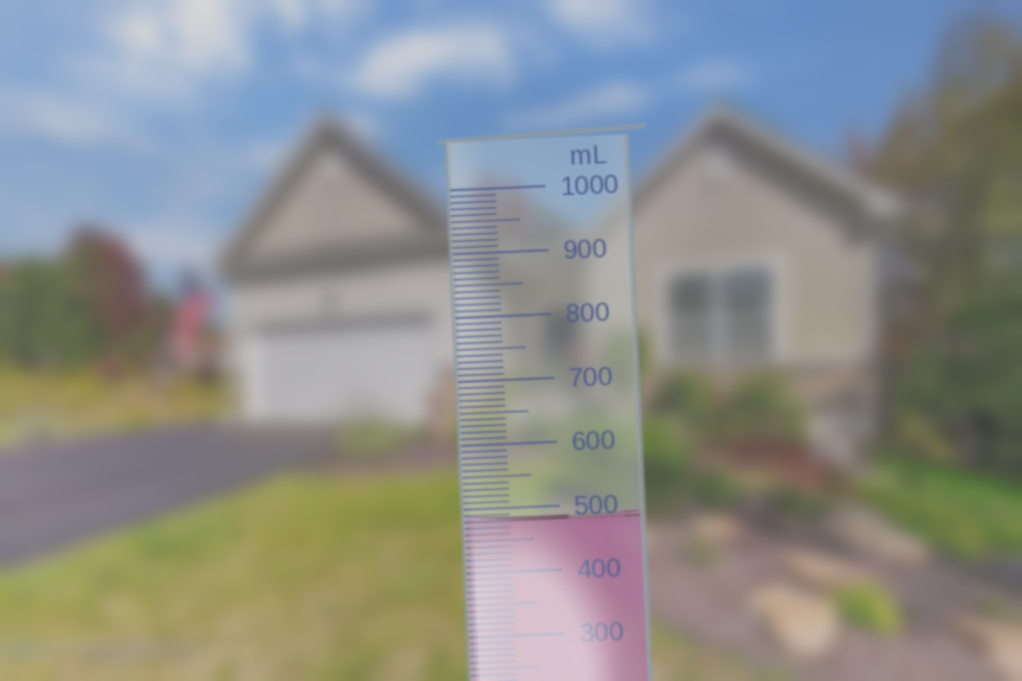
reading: 480 mL
